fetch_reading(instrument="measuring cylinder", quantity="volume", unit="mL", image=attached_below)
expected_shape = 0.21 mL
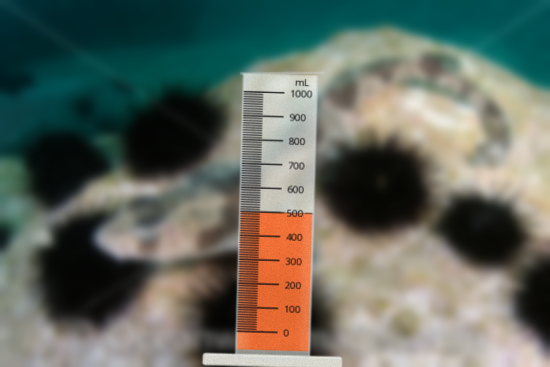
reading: 500 mL
